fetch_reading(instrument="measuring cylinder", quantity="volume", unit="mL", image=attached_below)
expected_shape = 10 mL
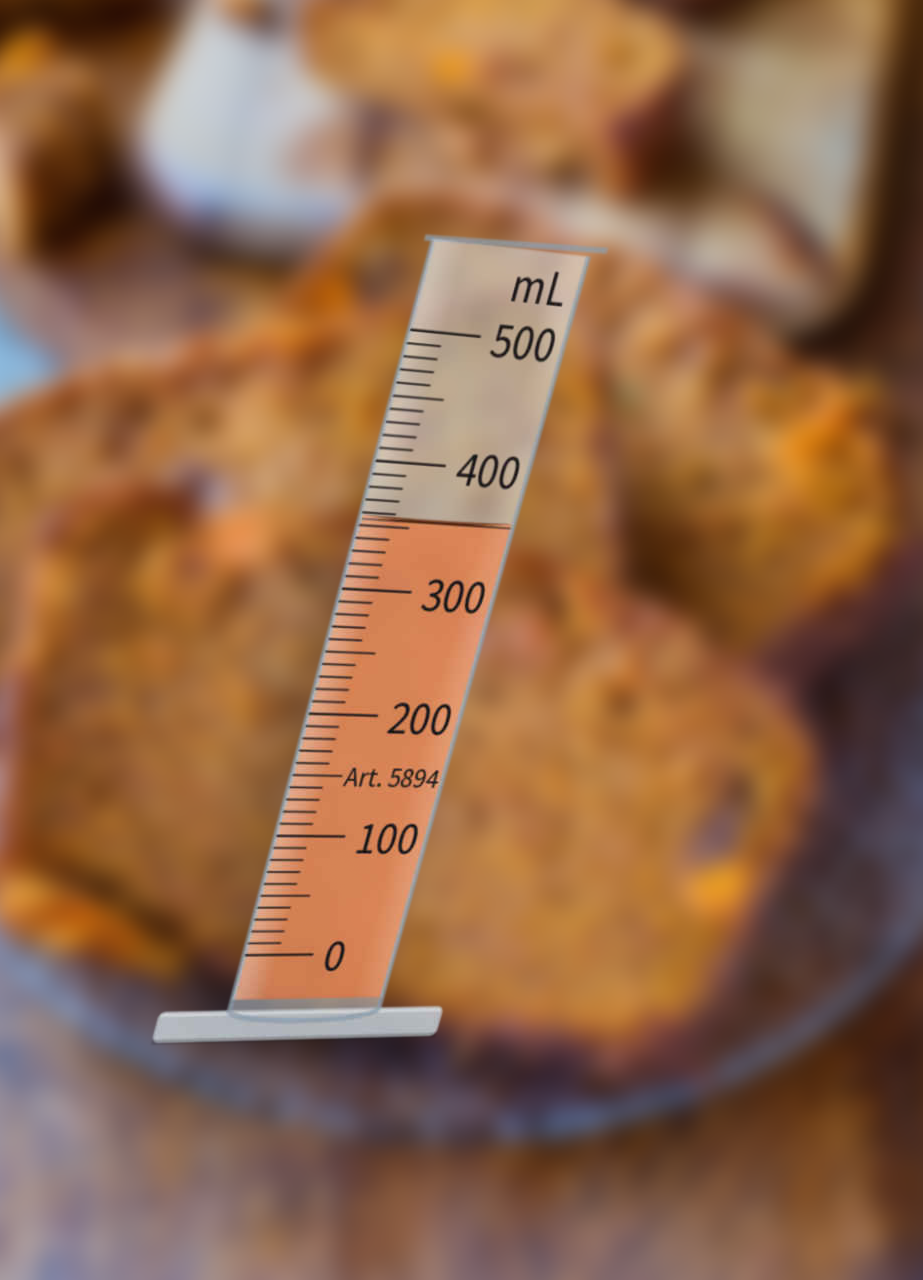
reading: 355 mL
